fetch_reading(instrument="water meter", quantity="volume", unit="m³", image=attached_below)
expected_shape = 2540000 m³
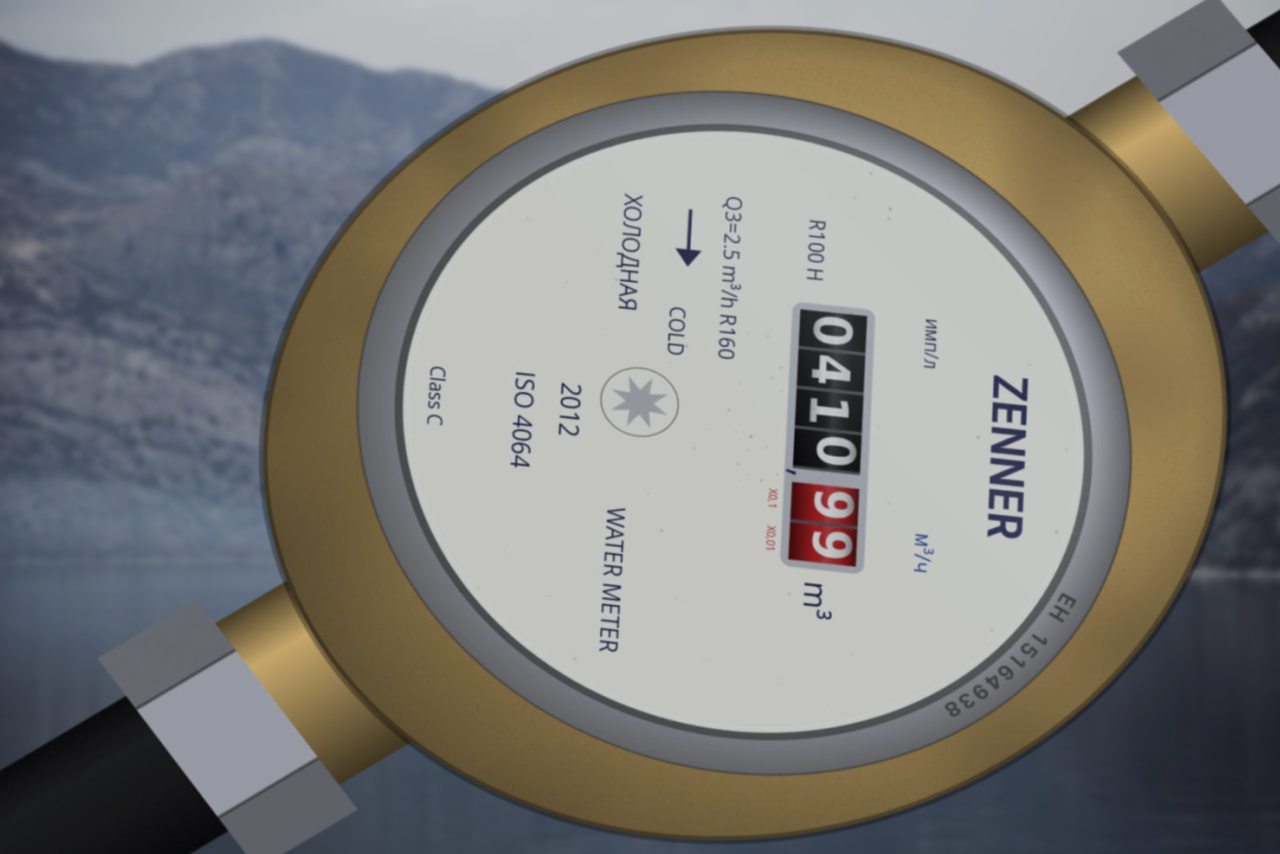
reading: 410.99 m³
